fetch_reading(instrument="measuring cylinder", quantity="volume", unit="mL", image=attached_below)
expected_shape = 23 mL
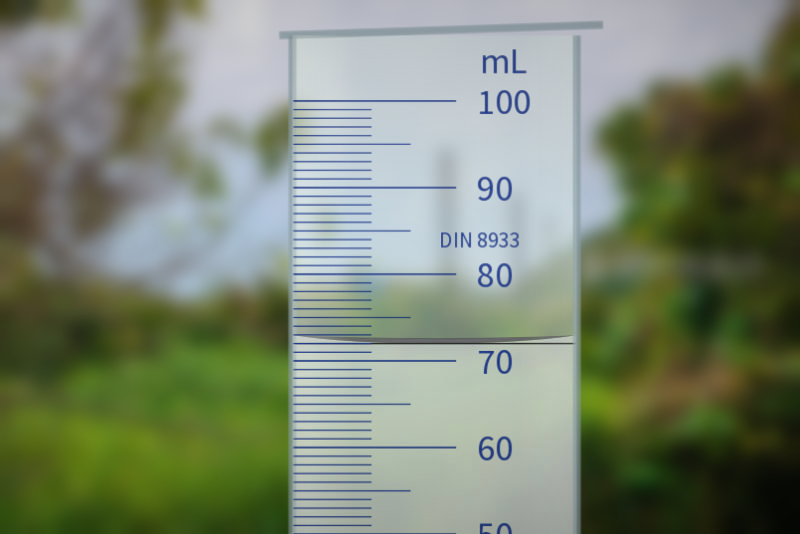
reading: 72 mL
